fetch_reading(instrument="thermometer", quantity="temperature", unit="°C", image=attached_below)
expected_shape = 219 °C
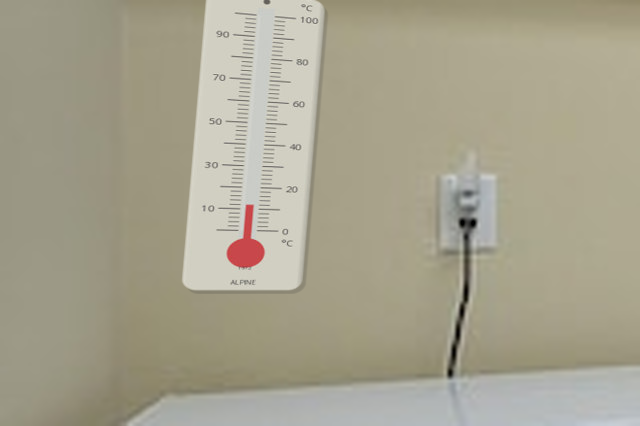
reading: 12 °C
